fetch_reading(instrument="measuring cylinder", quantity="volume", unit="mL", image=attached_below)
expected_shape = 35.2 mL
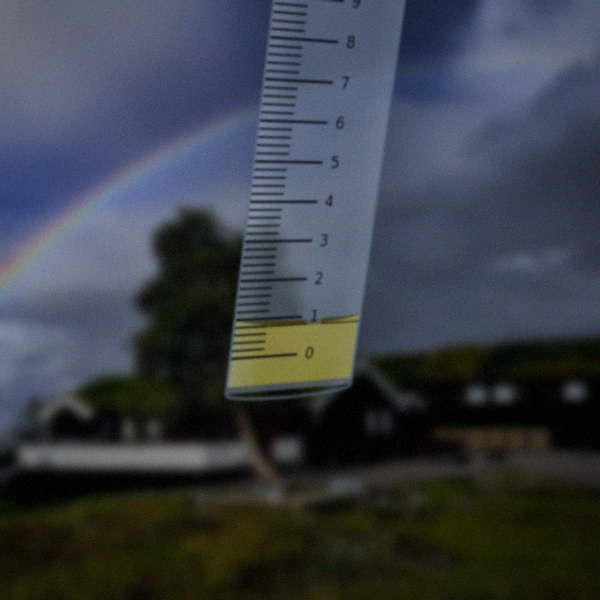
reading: 0.8 mL
